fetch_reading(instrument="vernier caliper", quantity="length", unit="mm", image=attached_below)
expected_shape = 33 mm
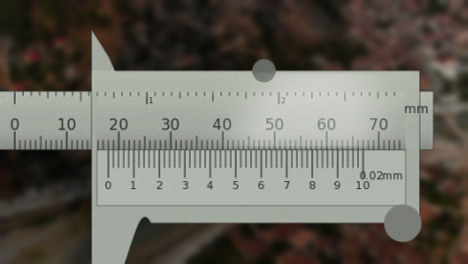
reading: 18.0 mm
